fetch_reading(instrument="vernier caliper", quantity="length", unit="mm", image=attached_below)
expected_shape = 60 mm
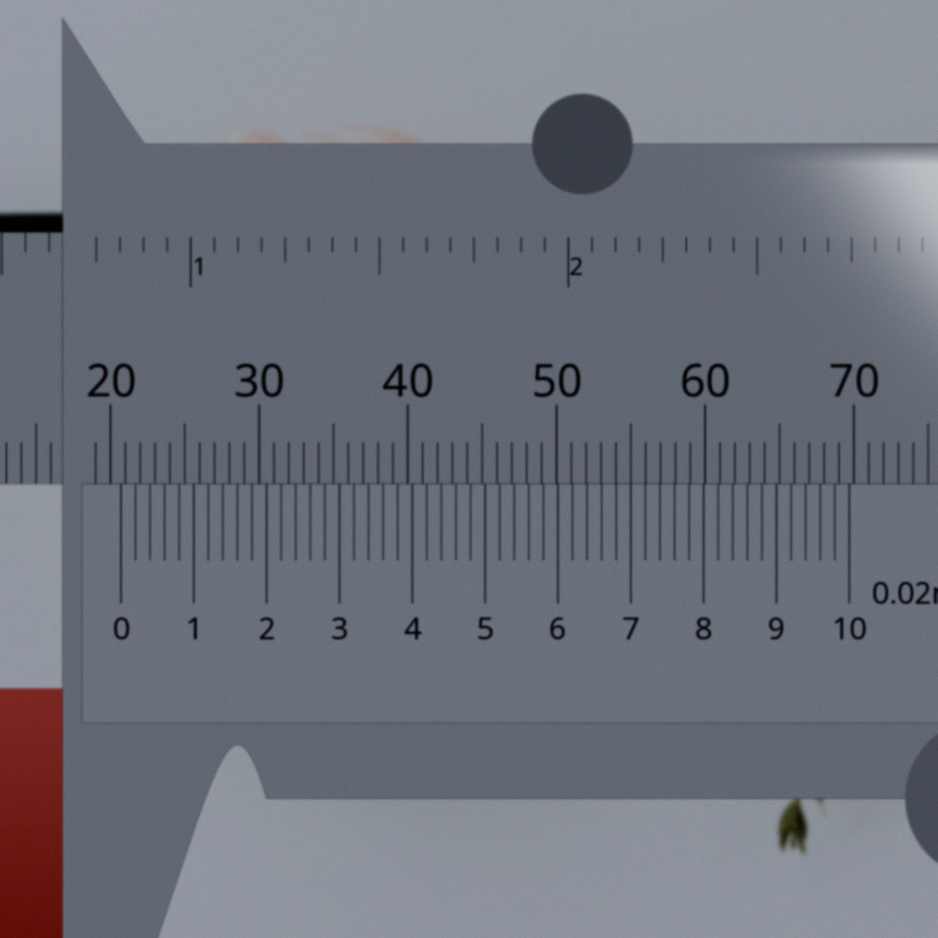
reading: 20.7 mm
